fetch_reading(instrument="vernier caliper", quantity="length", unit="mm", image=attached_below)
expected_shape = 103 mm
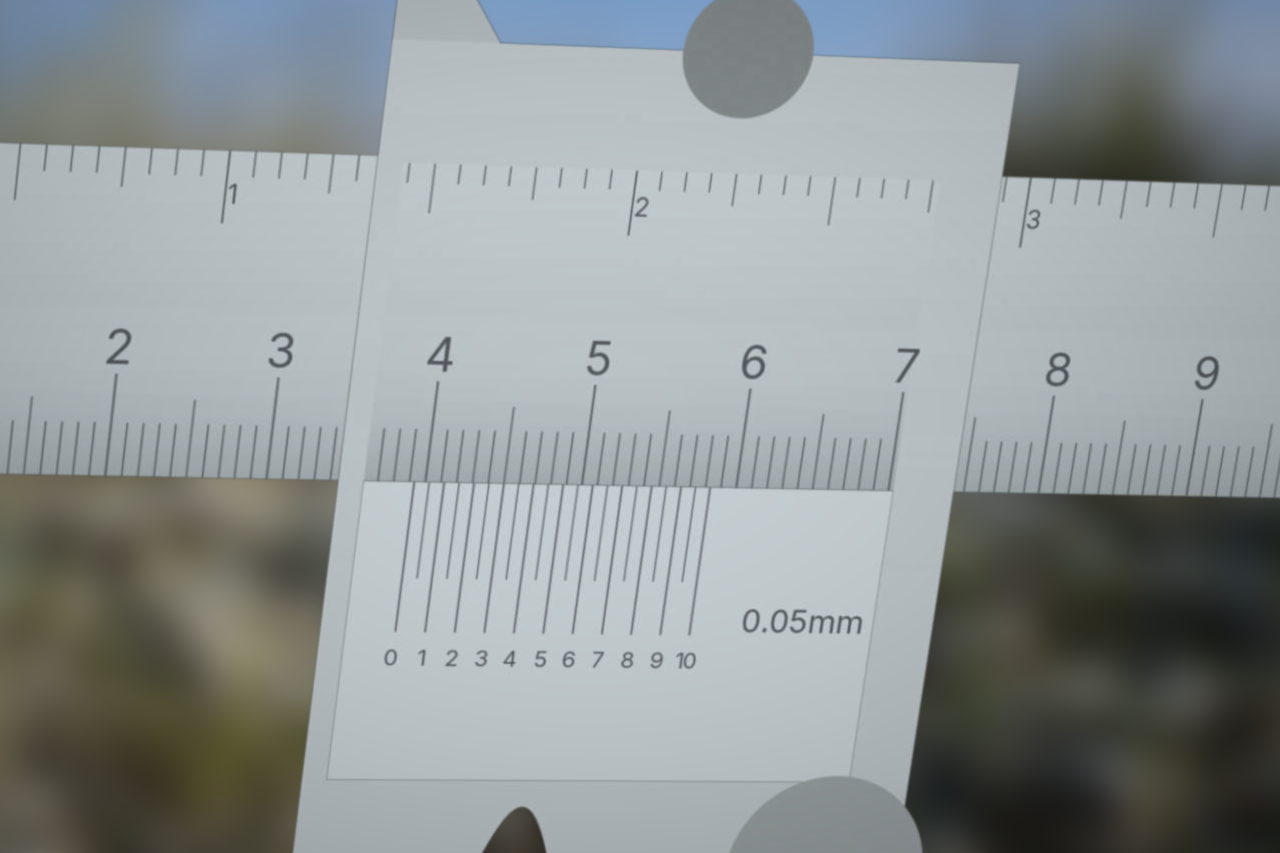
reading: 39.3 mm
